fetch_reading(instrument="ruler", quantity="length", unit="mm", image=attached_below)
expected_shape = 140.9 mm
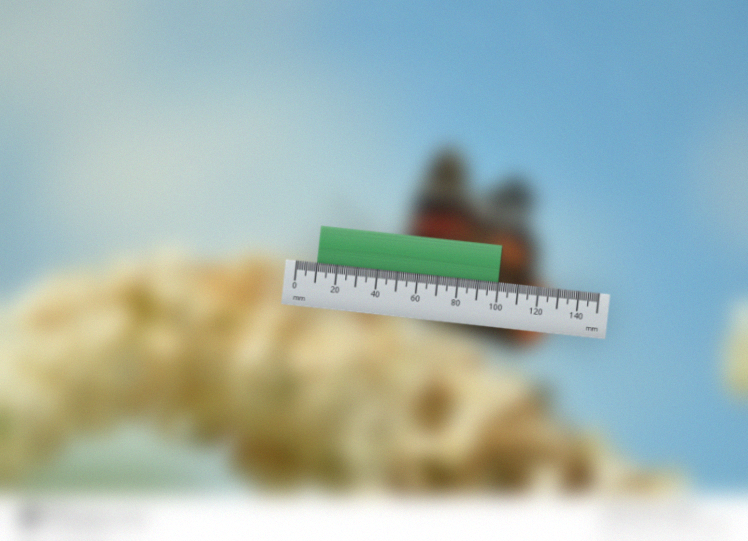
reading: 90 mm
